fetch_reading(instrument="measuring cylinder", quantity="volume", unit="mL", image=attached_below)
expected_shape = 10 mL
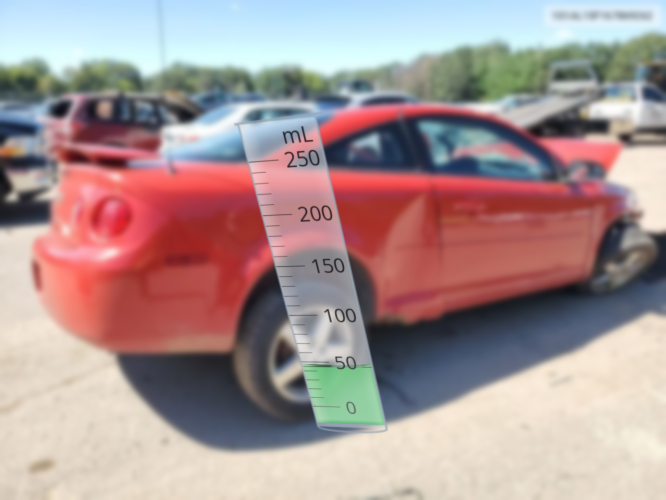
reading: 45 mL
